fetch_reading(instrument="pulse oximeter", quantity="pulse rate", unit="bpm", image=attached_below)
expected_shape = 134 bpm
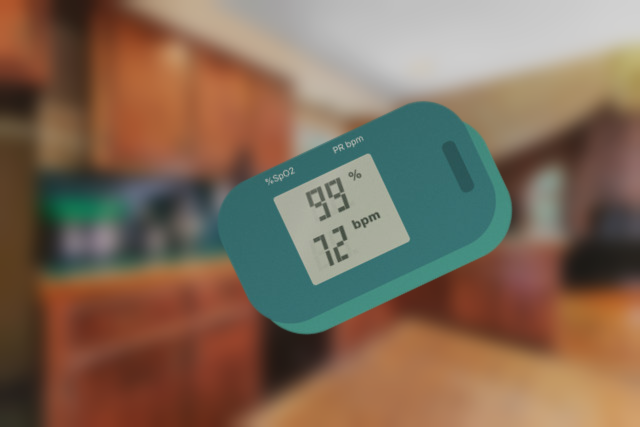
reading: 72 bpm
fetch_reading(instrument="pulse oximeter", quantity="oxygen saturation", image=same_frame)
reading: 99 %
